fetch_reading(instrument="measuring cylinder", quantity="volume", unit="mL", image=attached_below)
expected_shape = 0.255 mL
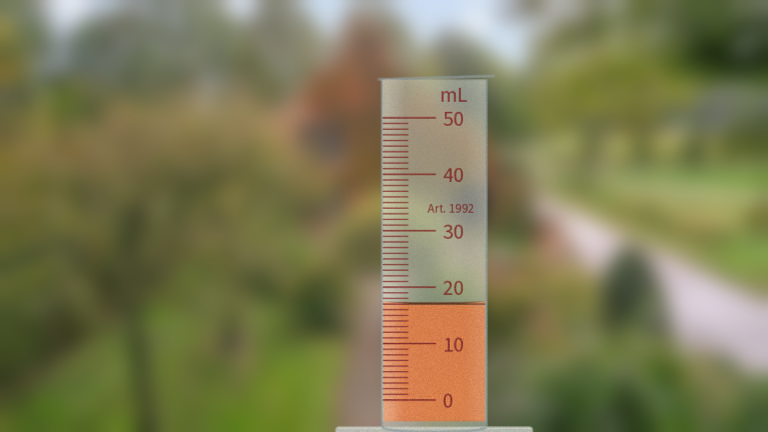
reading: 17 mL
